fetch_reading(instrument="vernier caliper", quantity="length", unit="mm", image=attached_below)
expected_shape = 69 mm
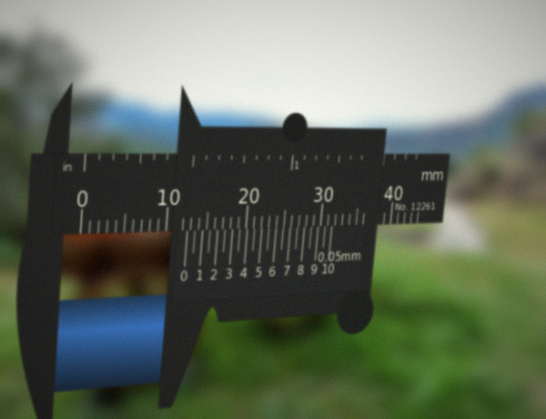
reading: 12.6 mm
